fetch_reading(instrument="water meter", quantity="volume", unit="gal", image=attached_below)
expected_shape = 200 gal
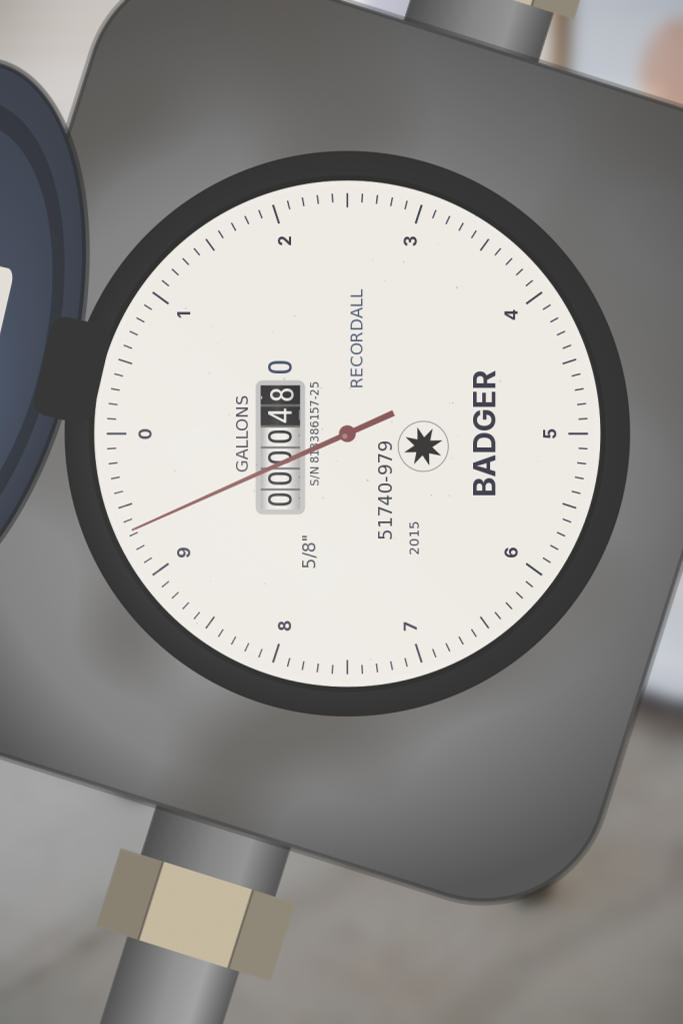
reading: 479.3 gal
